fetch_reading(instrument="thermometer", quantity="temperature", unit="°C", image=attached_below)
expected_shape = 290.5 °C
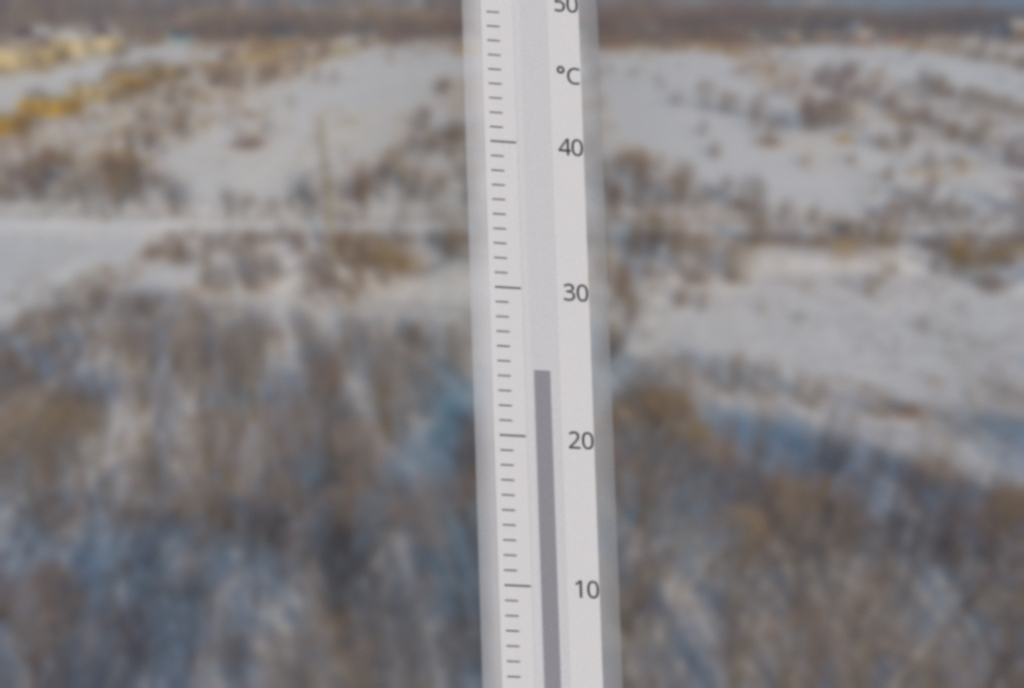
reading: 24.5 °C
